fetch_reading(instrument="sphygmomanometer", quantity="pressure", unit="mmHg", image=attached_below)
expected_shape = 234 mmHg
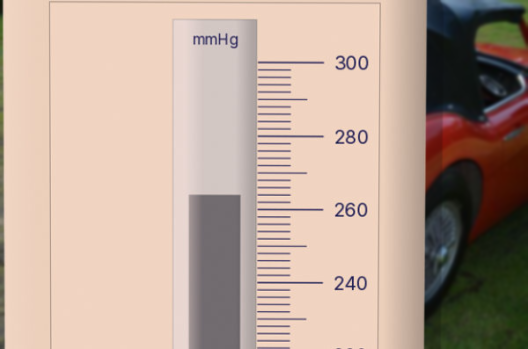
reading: 264 mmHg
